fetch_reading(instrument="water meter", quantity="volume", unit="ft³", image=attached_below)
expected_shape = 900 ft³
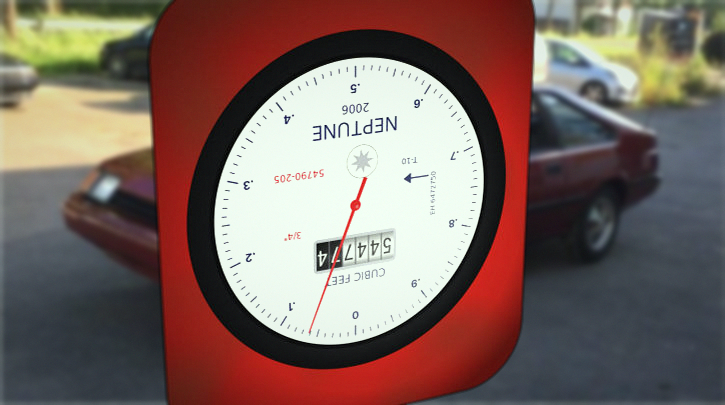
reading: 544774.06 ft³
